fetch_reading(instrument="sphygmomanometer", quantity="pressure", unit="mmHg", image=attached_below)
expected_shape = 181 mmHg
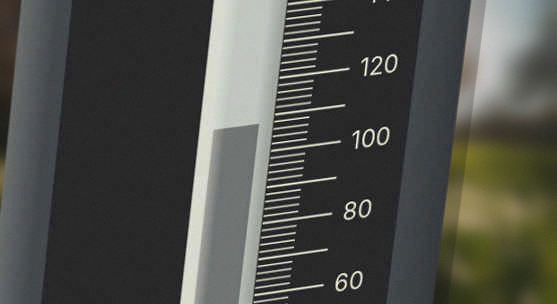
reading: 108 mmHg
